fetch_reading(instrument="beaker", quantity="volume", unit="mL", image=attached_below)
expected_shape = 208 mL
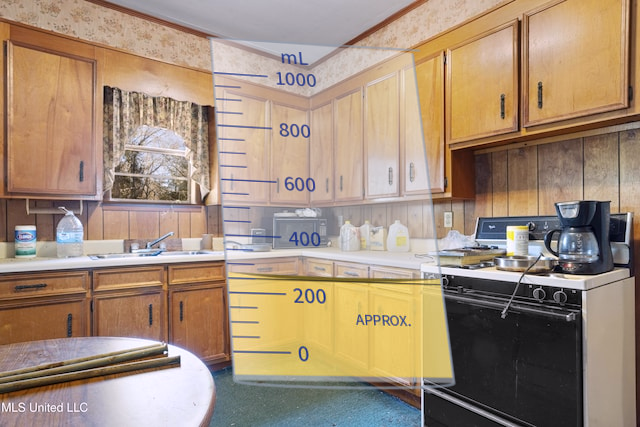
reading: 250 mL
